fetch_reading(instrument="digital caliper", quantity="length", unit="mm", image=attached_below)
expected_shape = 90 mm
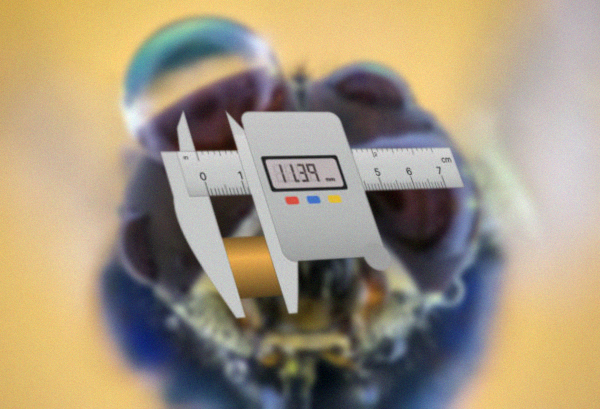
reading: 11.39 mm
